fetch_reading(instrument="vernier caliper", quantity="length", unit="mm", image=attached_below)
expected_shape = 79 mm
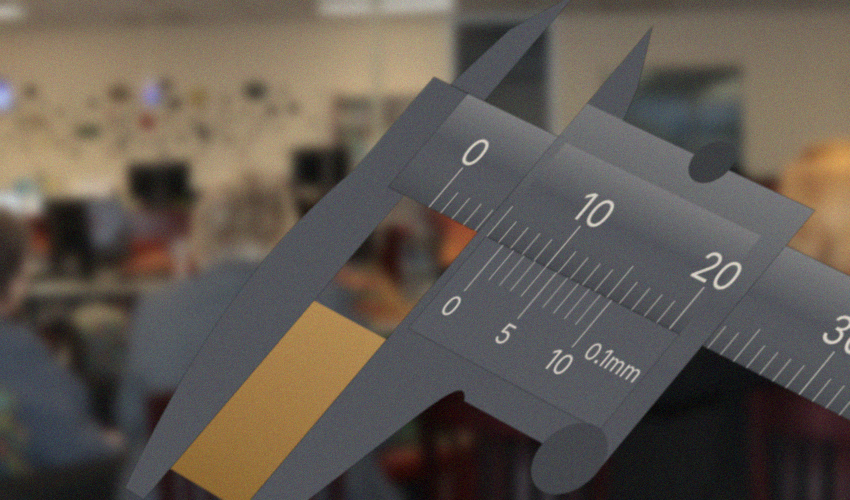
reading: 6.4 mm
